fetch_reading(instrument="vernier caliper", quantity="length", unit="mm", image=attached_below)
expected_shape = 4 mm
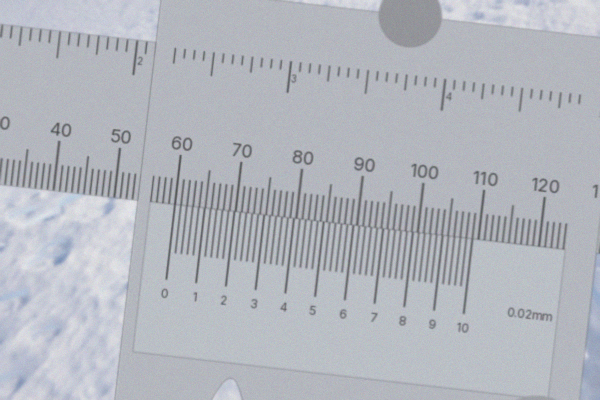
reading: 60.0 mm
